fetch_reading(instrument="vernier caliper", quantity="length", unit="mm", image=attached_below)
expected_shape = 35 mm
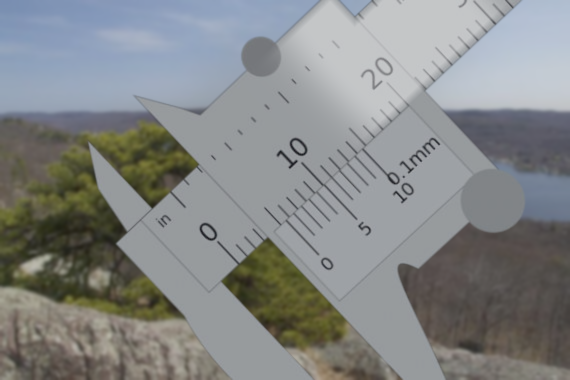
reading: 5.6 mm
